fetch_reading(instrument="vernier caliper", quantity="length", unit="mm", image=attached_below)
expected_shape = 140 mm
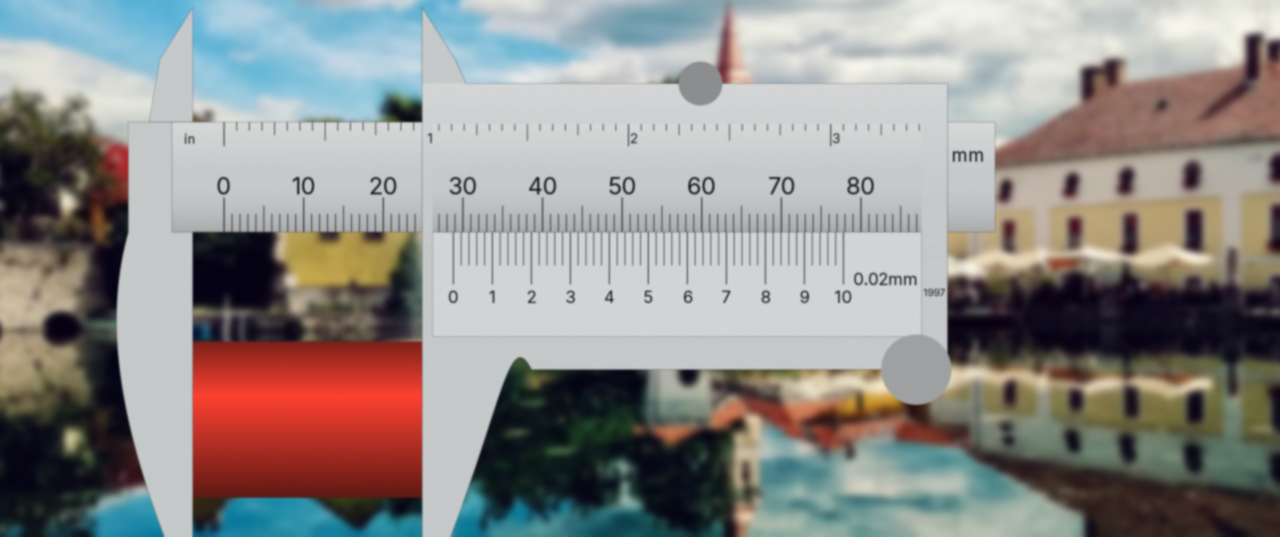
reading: 28.8 mm
